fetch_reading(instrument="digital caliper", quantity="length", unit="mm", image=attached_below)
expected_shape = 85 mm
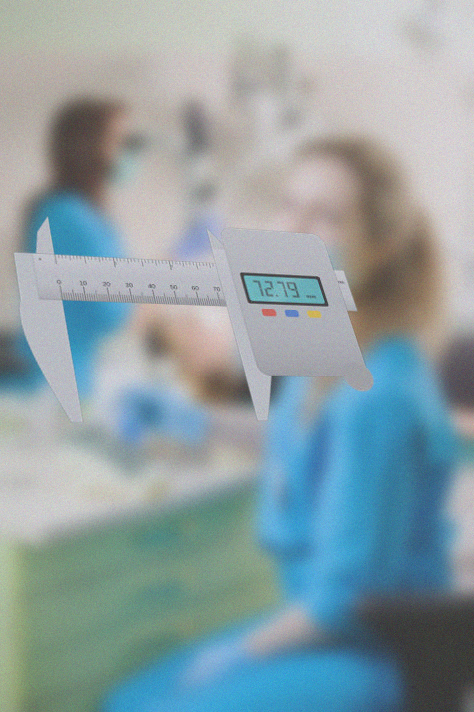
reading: 72.79 mm
